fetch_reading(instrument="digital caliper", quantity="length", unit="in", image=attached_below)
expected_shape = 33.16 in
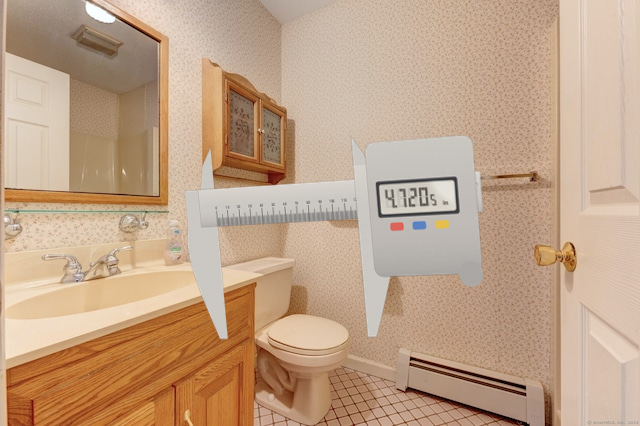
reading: 4.7205 in
